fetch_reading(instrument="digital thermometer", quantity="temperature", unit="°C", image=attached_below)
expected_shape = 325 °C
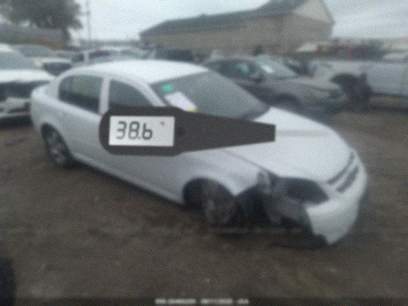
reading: 38.6 °C
